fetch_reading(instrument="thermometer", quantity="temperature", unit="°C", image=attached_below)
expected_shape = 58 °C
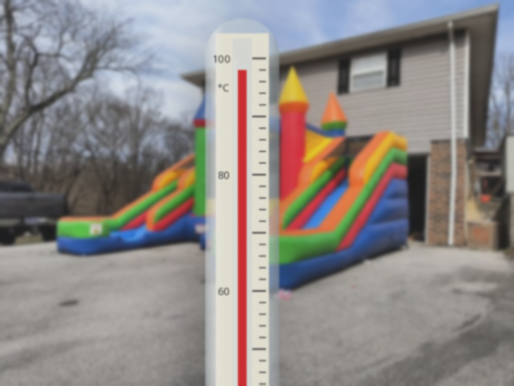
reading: 98 °C
